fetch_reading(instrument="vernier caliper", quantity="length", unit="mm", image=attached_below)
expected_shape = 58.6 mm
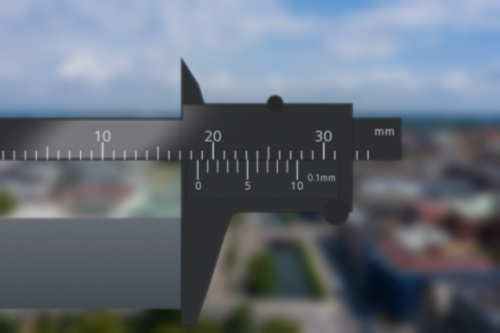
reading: 18.6 mm
